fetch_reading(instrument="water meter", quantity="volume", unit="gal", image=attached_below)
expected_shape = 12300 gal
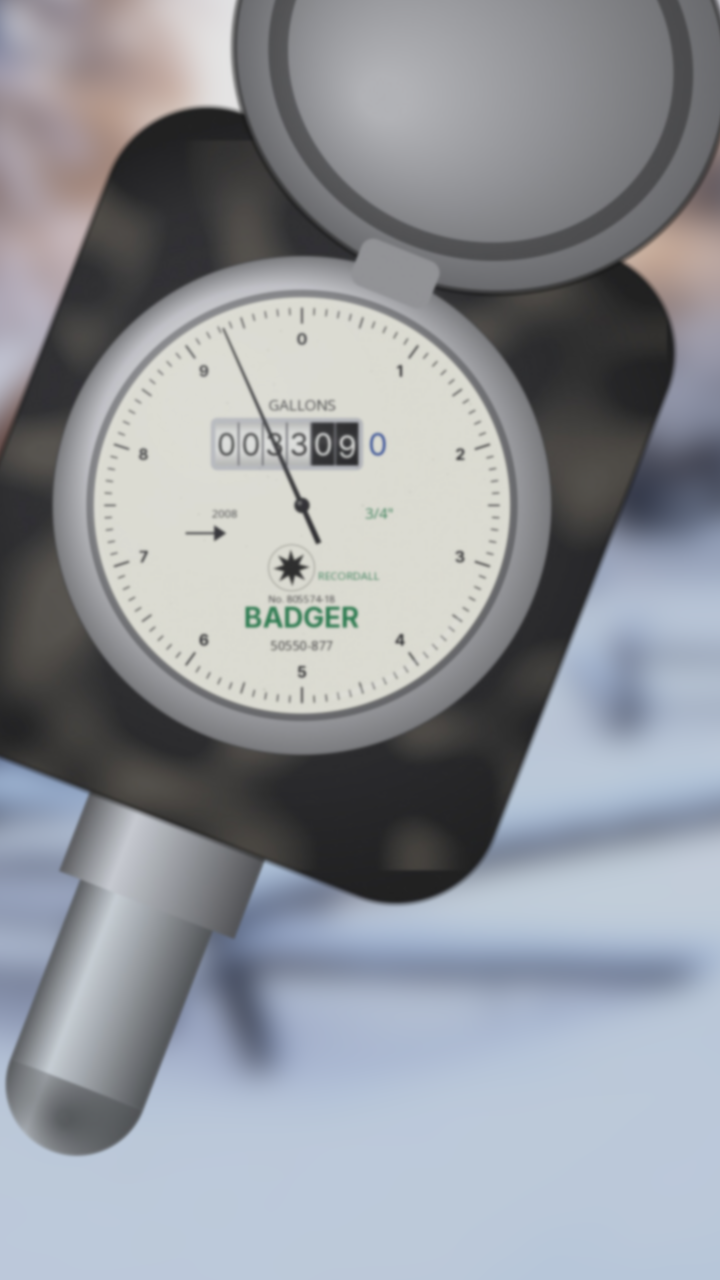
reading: 33089.3 gal
